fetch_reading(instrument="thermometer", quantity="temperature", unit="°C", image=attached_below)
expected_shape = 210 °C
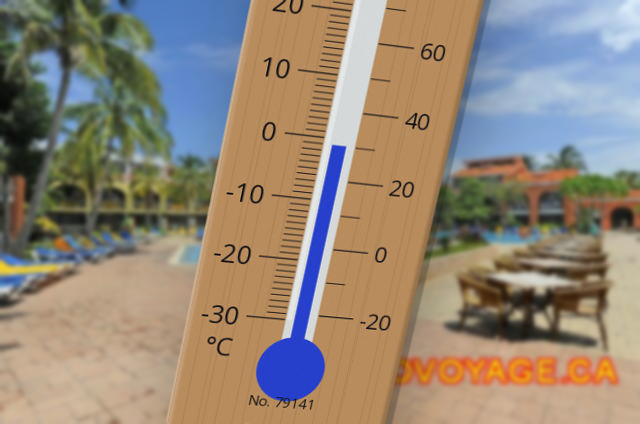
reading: -1 °C
